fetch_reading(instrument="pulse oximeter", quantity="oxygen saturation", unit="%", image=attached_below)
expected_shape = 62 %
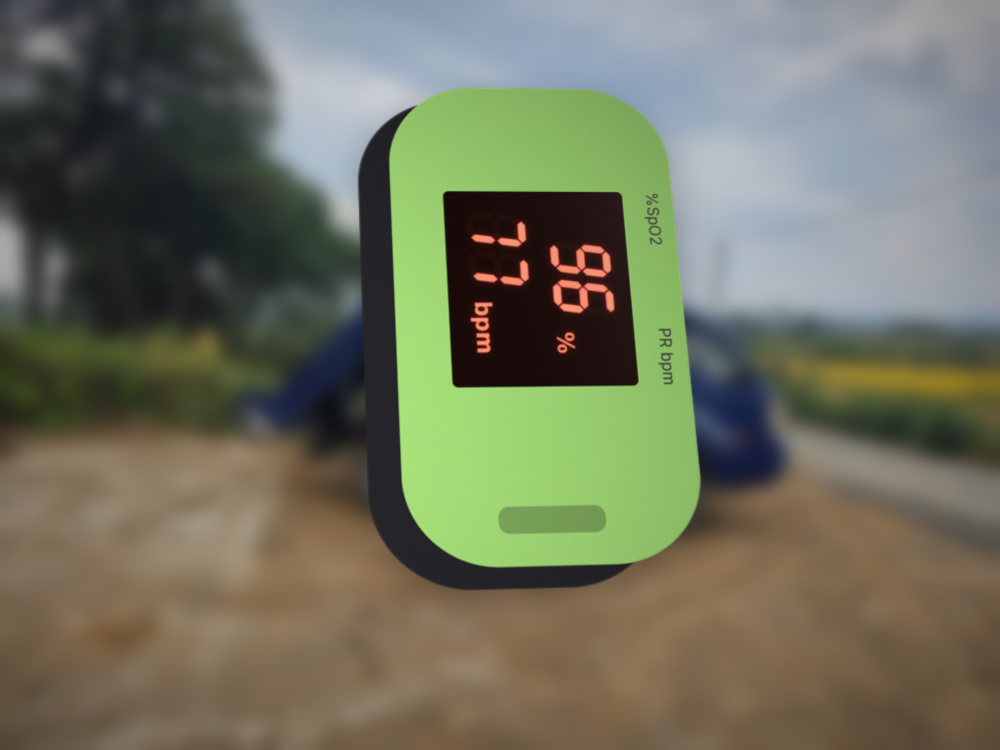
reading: 96 %
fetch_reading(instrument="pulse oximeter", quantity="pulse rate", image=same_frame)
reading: 77 bpm
